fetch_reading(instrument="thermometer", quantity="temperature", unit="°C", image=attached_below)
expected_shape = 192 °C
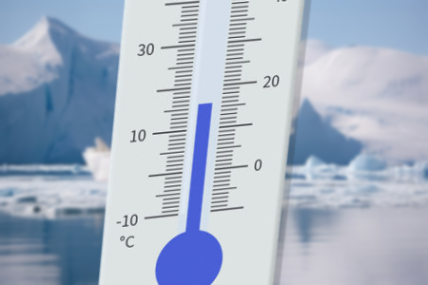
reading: 16 °C
